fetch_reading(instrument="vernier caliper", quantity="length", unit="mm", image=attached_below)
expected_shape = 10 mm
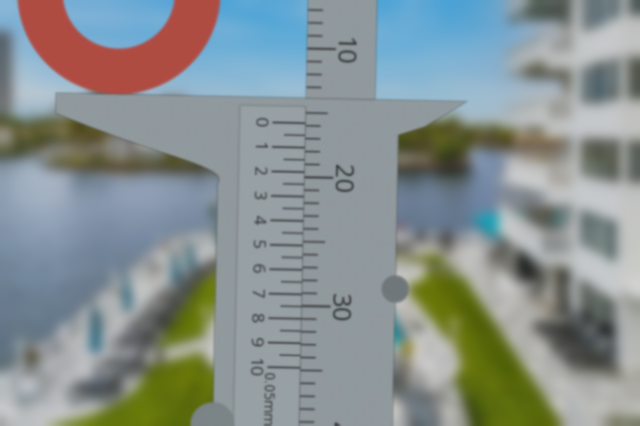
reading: 15.8 mm
